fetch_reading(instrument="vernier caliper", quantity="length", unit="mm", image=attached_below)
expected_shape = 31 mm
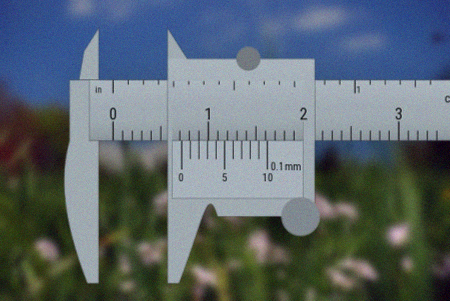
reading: 7.2 mm
